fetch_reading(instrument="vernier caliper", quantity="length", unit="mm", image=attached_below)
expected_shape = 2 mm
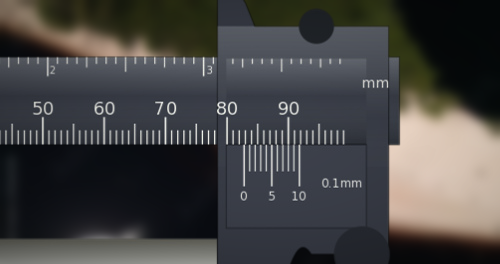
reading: 82.8 mm
